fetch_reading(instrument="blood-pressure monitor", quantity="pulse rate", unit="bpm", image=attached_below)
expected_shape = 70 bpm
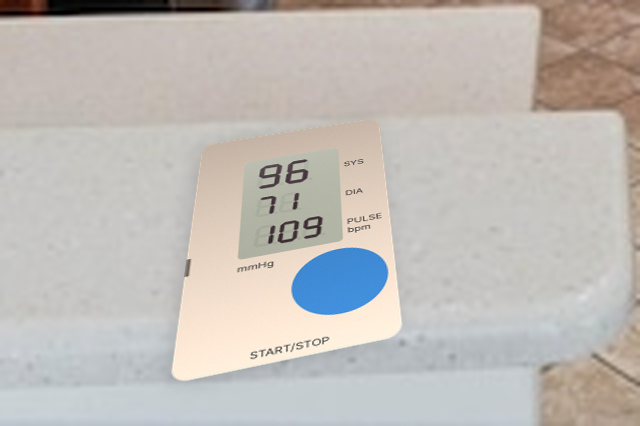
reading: 109 bpm
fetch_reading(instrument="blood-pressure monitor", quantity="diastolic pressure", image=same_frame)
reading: 71 mmHg
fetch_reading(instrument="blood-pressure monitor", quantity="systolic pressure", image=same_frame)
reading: 96 mmHg
